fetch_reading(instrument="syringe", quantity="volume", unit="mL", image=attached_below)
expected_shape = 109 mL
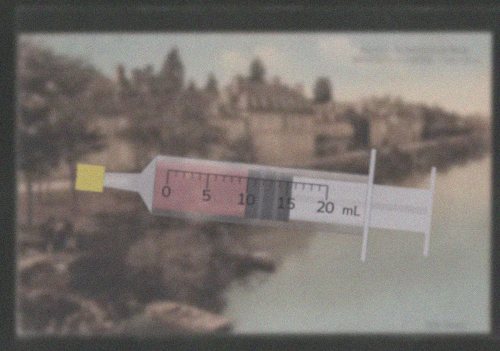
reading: 10 mL
